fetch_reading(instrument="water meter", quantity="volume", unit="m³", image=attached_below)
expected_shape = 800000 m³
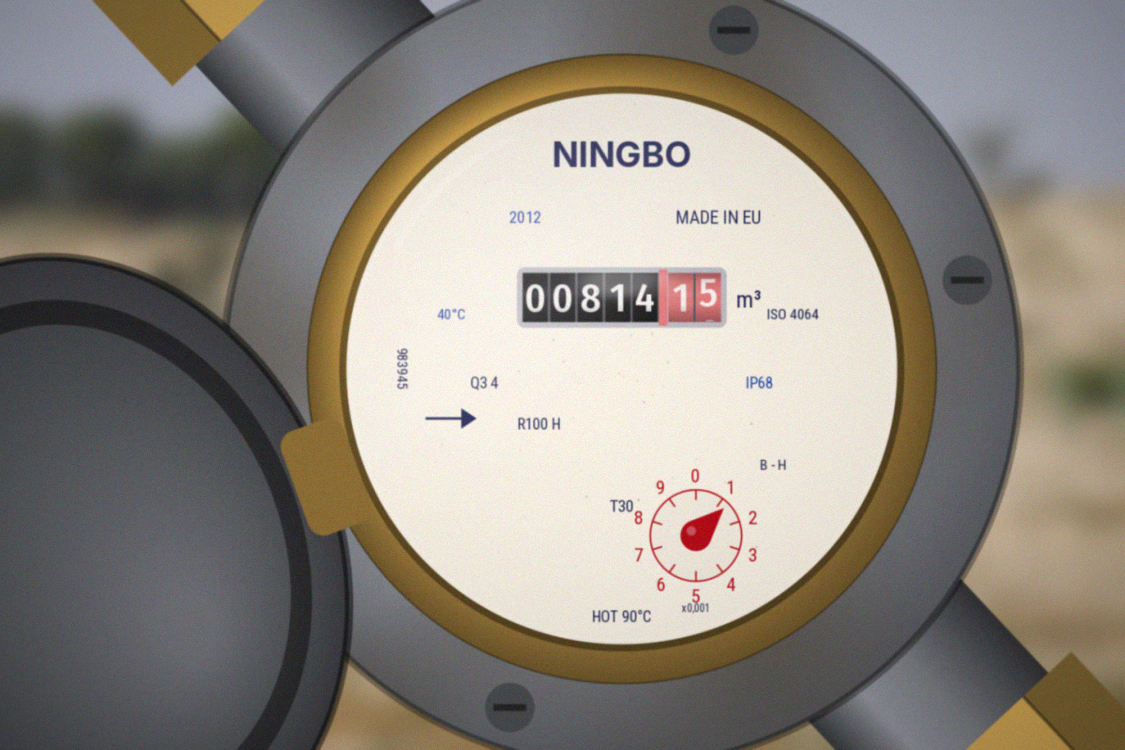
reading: 814.151 m³
